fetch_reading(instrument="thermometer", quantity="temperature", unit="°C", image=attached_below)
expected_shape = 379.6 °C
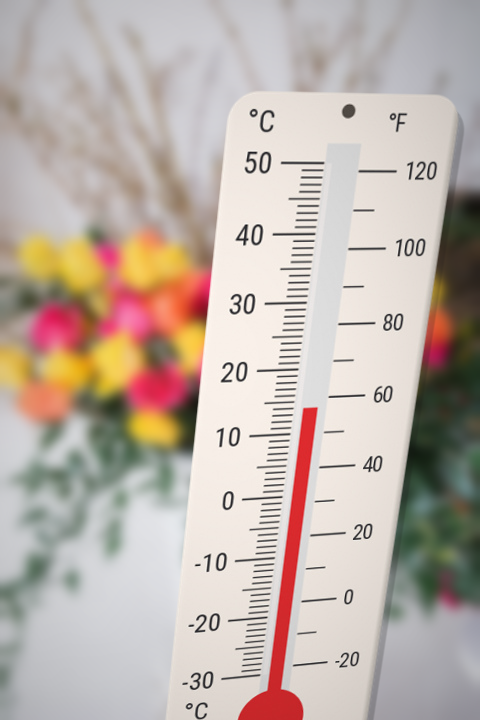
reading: 14 °C
